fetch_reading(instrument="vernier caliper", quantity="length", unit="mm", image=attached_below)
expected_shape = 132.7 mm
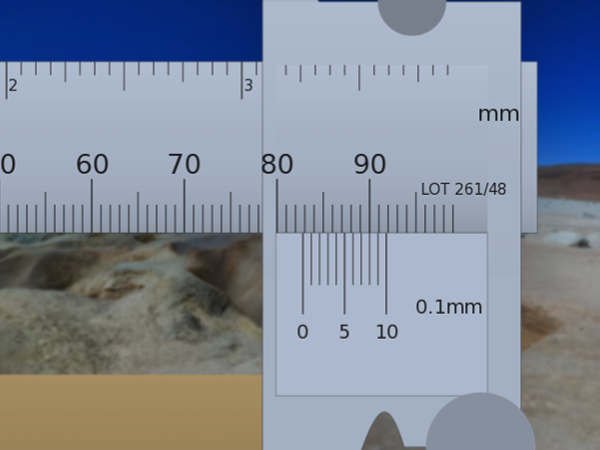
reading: 82.8 mm
